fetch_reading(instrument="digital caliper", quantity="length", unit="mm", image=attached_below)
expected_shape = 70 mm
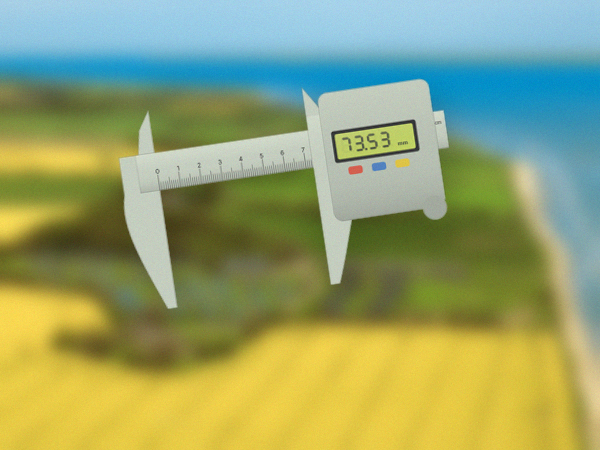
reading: 73.53 mm
